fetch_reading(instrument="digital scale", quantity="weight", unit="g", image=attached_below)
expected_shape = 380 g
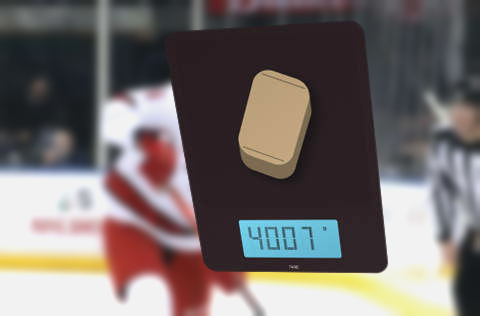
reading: 4007 g
